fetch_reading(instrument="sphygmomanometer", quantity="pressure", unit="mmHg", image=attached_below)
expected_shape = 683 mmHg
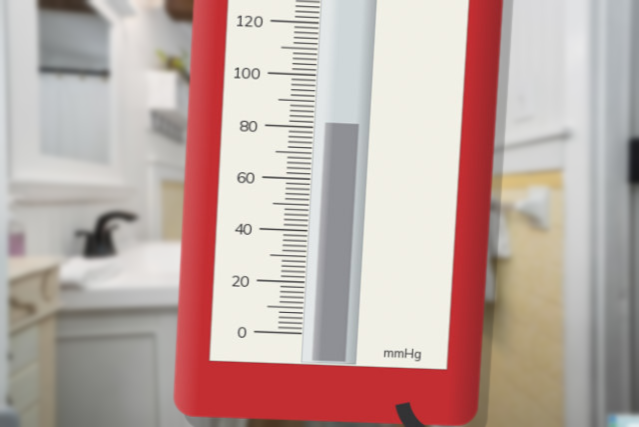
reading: 82 mmHg
